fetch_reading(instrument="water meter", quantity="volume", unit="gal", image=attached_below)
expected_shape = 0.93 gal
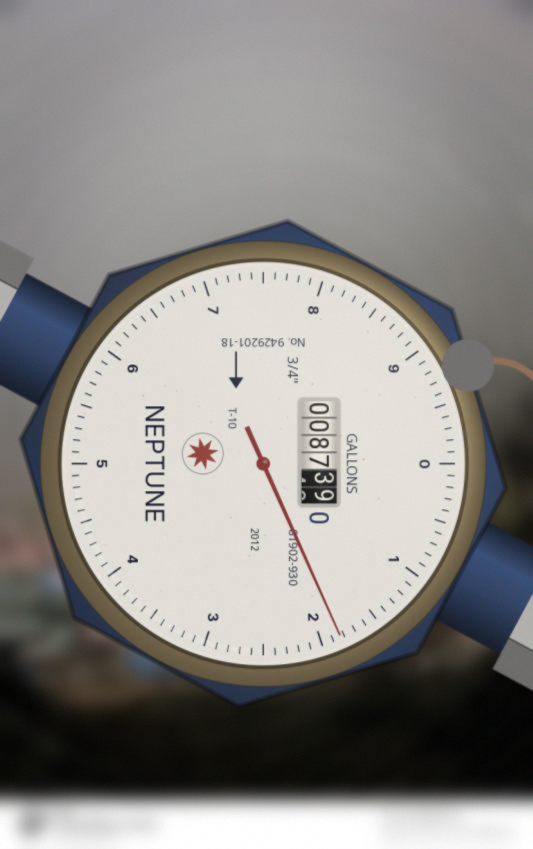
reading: 87391.8 gal
